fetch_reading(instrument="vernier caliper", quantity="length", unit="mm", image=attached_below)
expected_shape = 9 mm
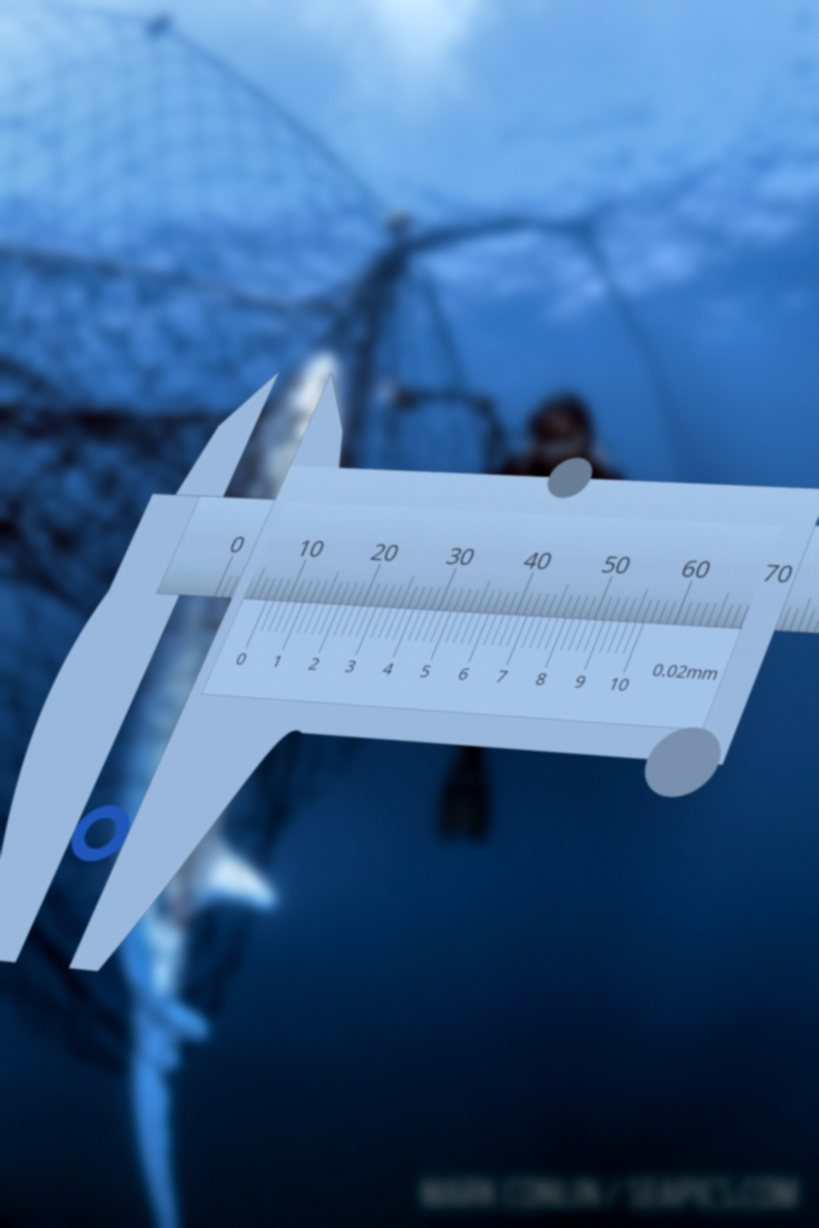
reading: 7.2 mm
